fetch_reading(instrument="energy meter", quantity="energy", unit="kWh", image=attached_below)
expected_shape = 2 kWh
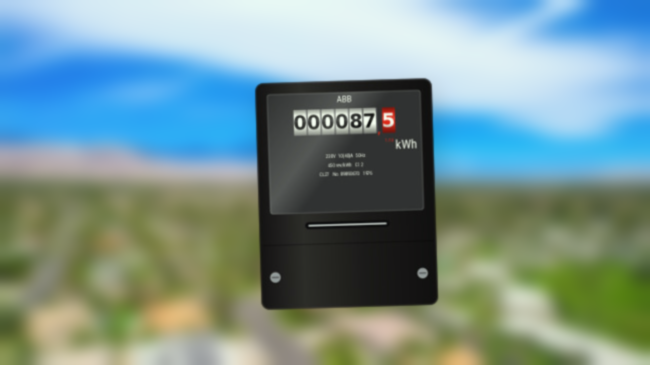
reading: 87.5 kWh
